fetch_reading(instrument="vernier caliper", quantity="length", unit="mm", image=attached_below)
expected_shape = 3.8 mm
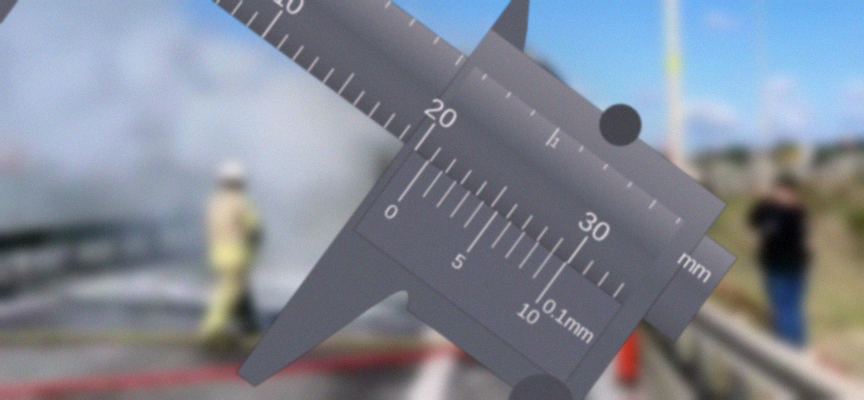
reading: 20.9 mm
